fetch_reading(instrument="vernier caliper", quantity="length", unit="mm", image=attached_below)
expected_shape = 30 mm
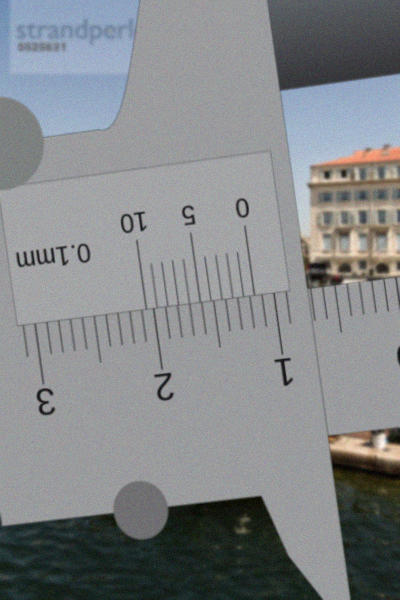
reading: 11.6 mm
